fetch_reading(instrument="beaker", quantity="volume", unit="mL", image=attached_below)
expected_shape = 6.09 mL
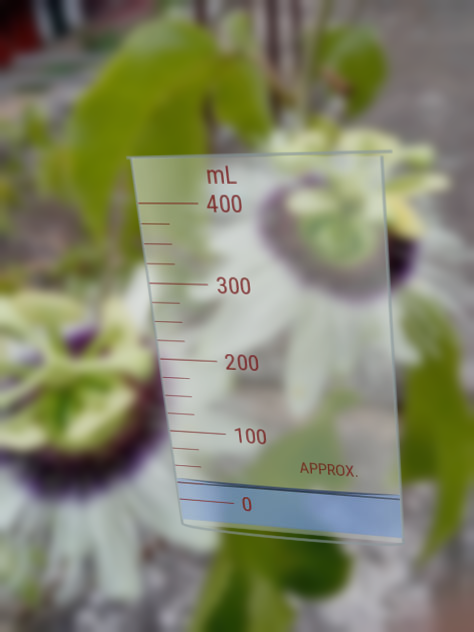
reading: 25 mL
